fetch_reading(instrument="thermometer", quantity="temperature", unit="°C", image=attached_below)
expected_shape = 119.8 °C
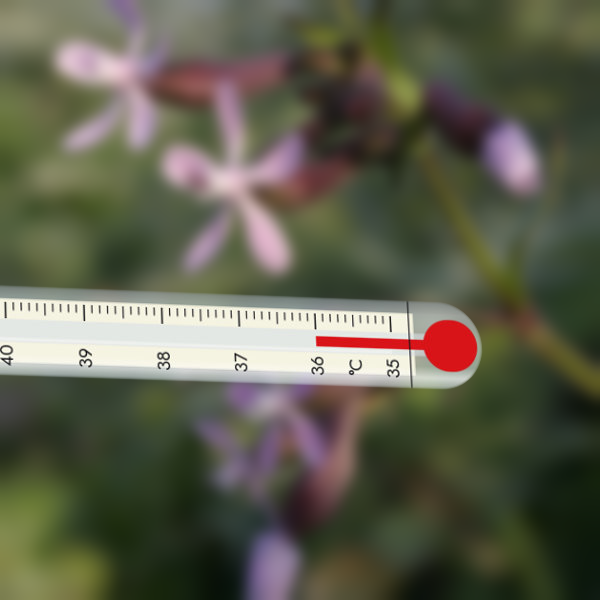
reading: 36 °C
